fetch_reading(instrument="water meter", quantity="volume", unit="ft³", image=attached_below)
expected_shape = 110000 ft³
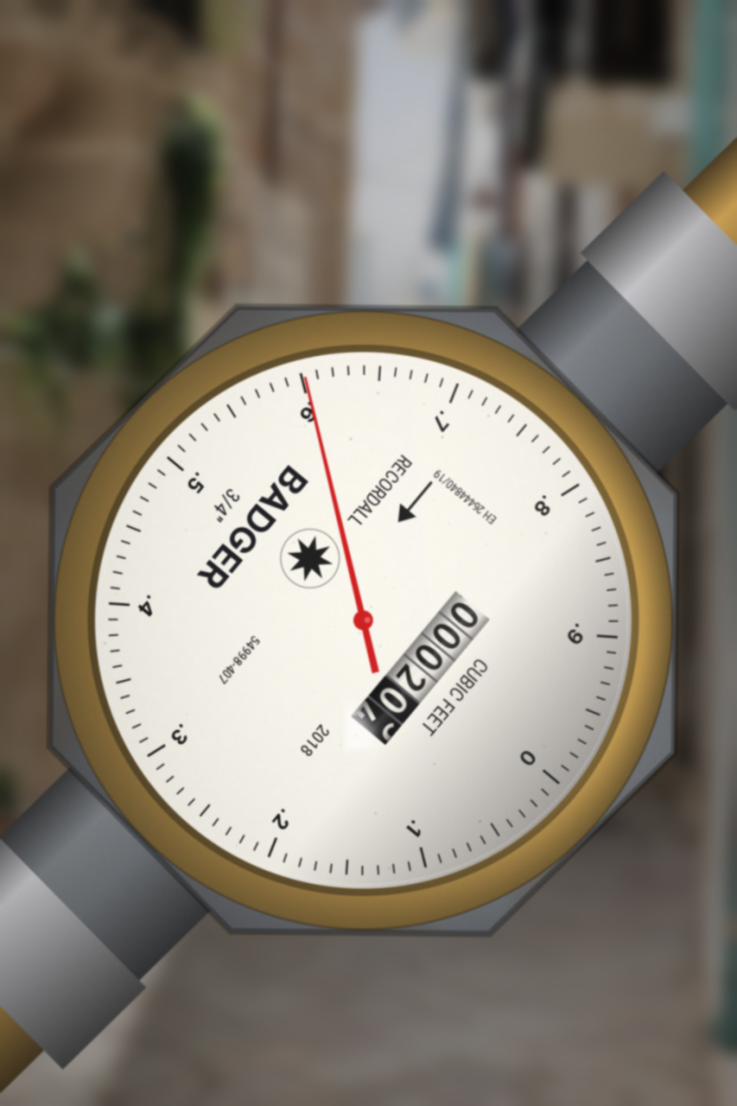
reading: 203.60 ft³
